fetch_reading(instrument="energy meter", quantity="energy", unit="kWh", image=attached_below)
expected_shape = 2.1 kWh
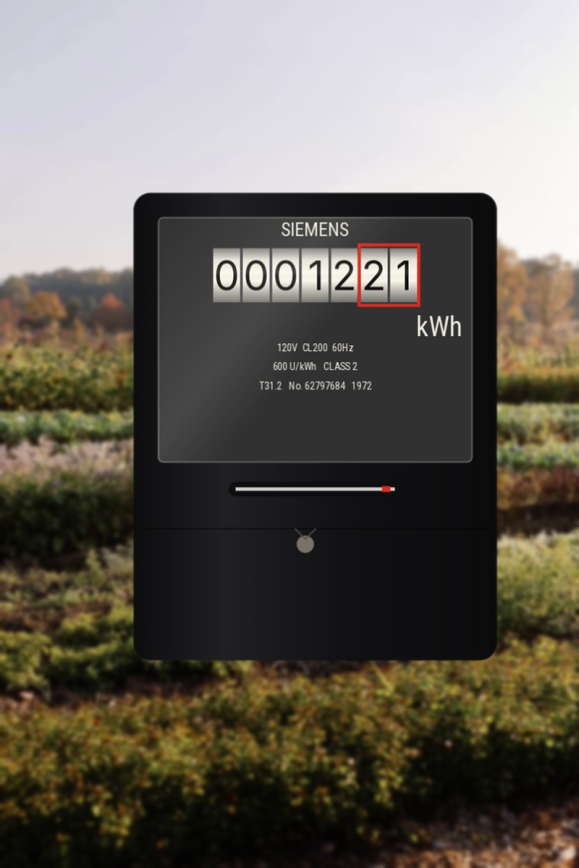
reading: 12.21 kWh
